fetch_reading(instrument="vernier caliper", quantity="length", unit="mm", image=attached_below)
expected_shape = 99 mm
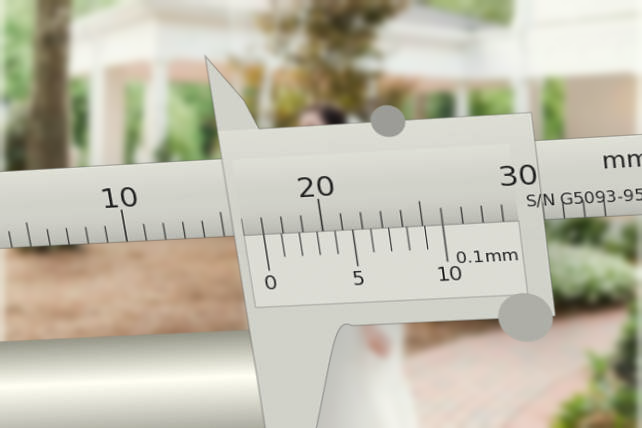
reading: 17.0 mm
